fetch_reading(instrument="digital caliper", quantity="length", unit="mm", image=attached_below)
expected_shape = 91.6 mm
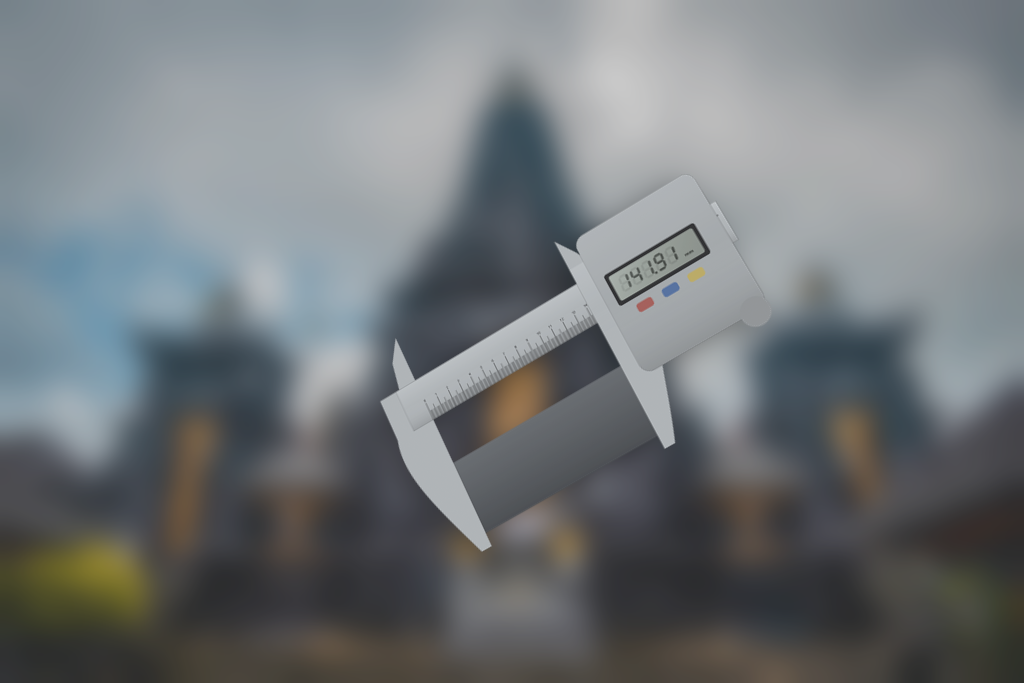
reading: 141.91 mm
